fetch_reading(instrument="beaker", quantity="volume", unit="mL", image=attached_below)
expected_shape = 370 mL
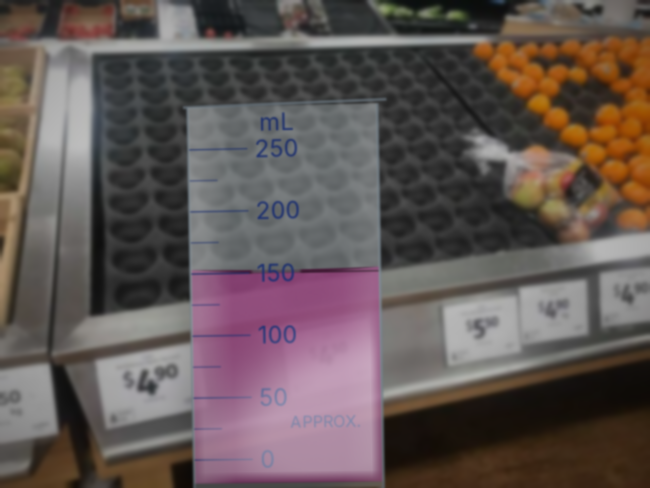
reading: 150 mL
